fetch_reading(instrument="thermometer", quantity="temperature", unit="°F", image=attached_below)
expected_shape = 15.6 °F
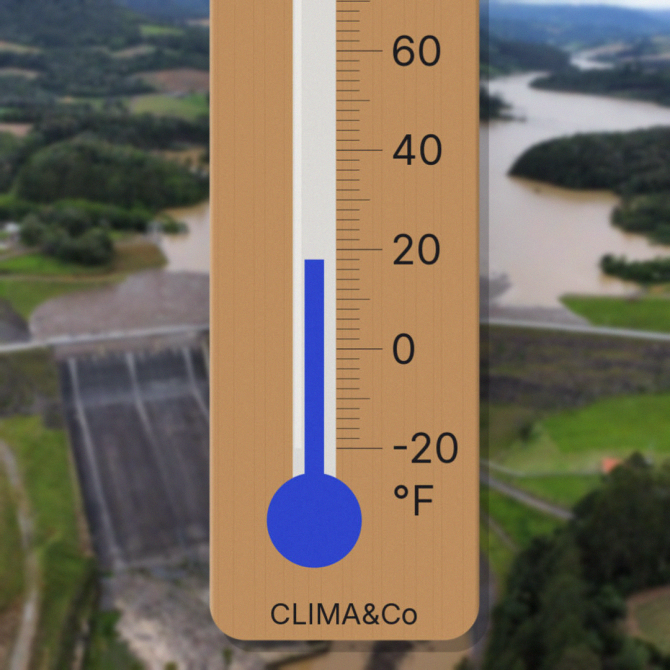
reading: 18 °F
